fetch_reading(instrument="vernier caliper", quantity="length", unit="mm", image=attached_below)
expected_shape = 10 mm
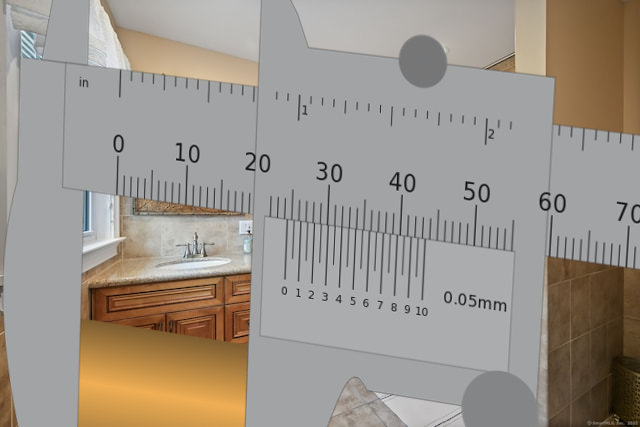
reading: 24.4 mm
